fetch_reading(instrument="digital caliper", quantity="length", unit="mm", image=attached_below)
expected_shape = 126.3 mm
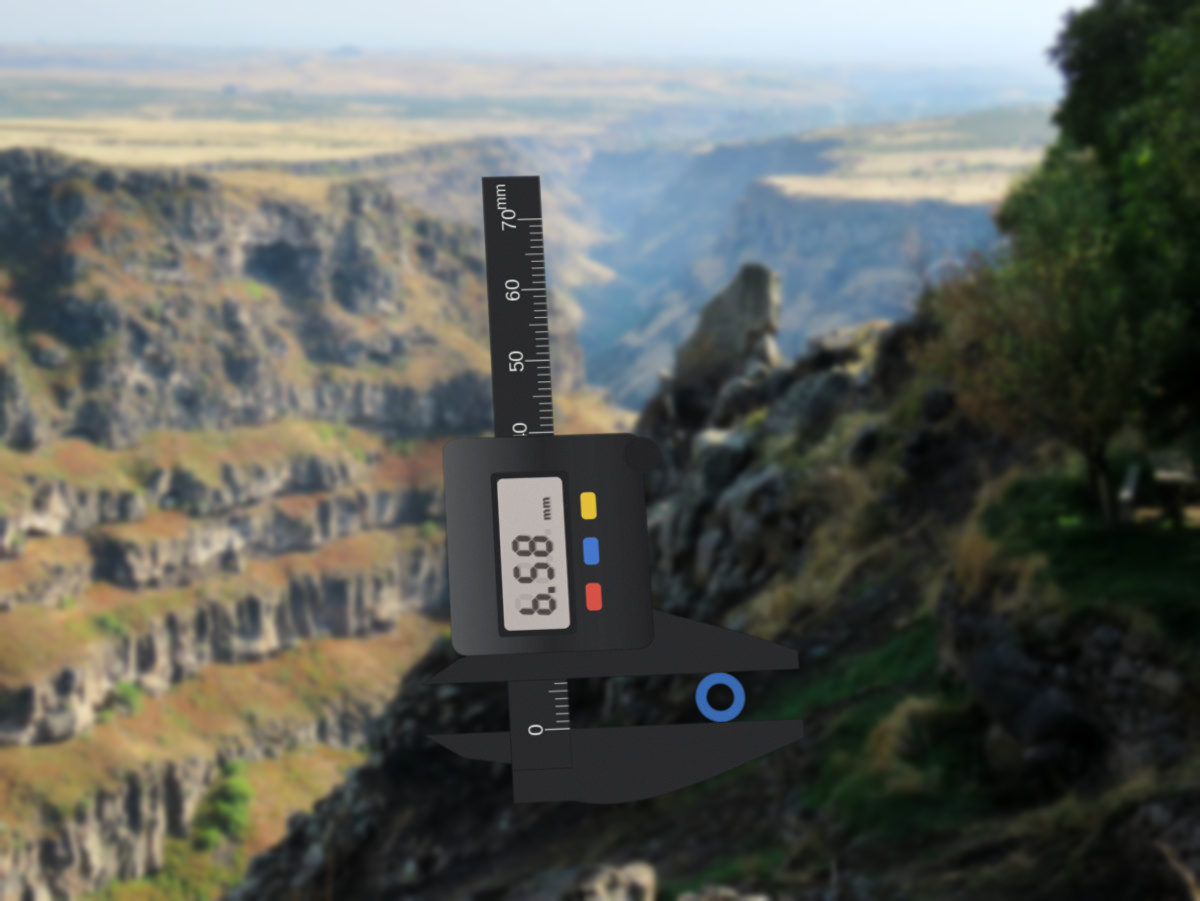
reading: 6.58 mm
